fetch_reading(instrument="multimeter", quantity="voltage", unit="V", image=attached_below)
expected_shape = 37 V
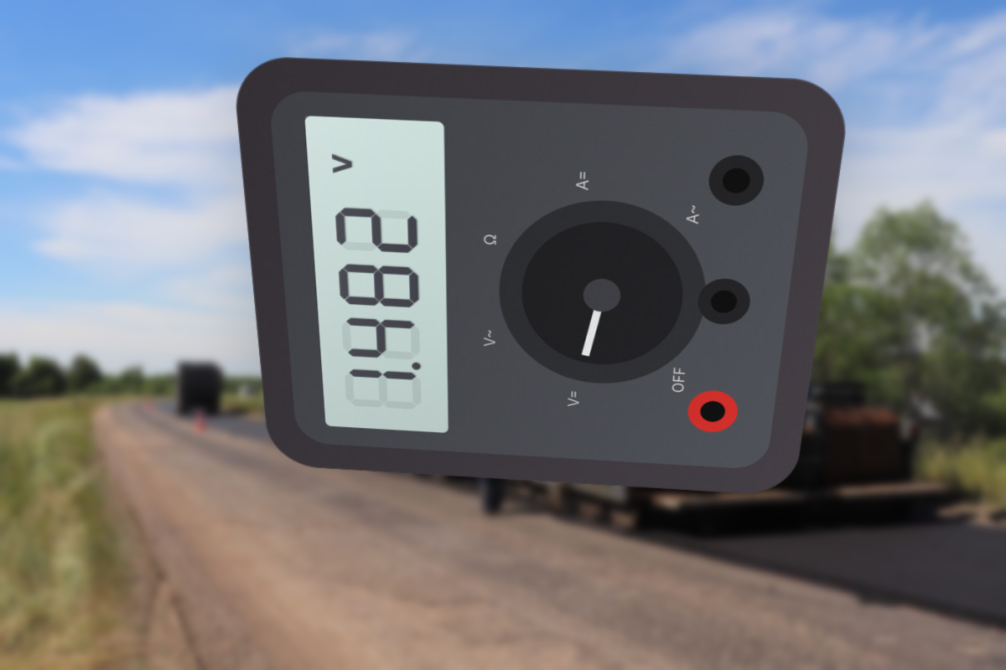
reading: 1.482 V
